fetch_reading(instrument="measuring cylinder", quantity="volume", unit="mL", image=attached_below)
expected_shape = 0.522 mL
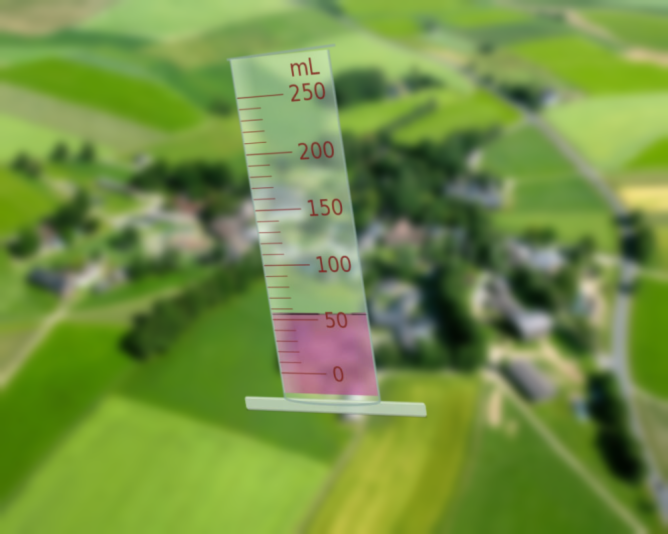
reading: 55 mL
